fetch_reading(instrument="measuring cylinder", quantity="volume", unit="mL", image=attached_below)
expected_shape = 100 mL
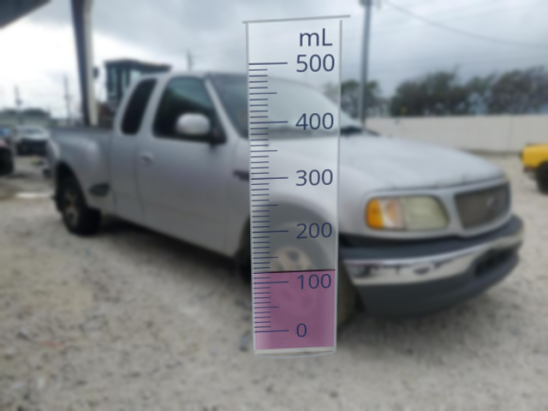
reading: 120 mL
